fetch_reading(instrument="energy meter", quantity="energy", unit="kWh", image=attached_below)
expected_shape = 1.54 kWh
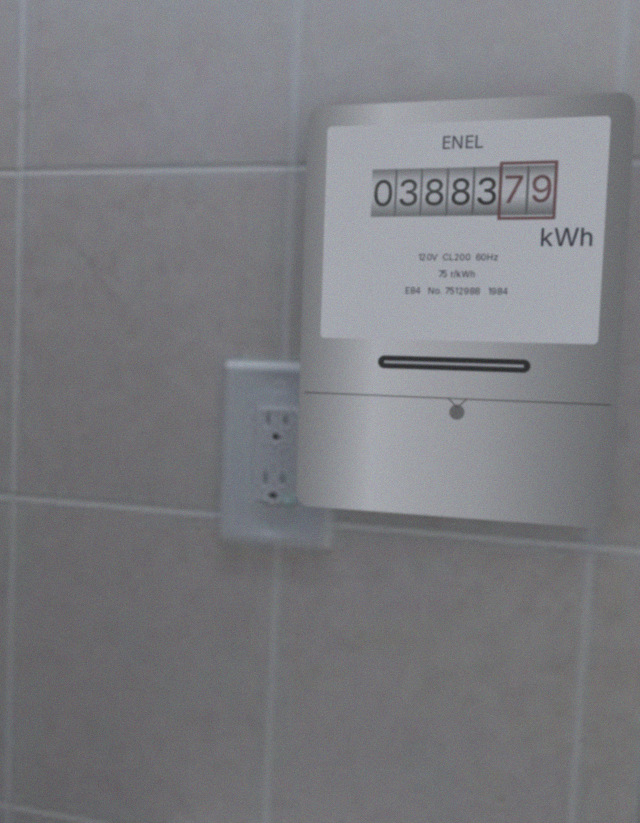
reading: 3883.79 kWh
